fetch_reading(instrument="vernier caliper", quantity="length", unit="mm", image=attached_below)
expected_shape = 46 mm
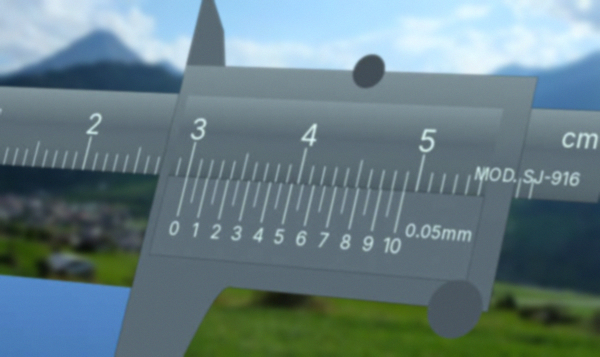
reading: 30.0 mm
